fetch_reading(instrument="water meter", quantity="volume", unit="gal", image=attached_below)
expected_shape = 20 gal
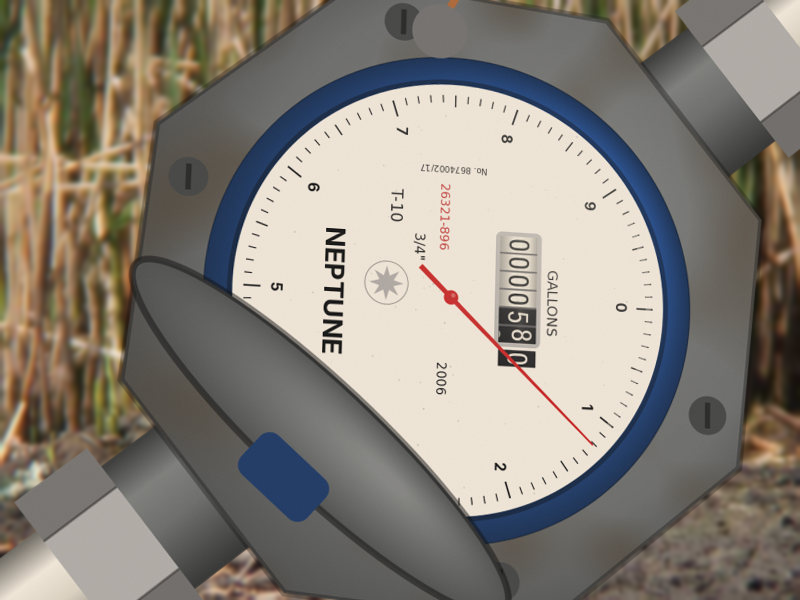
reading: 581.2 gal
